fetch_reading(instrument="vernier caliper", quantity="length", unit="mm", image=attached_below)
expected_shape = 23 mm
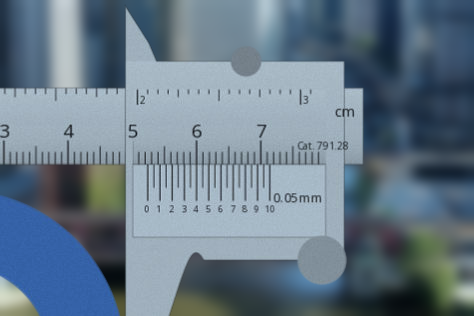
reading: 52.4 mm
